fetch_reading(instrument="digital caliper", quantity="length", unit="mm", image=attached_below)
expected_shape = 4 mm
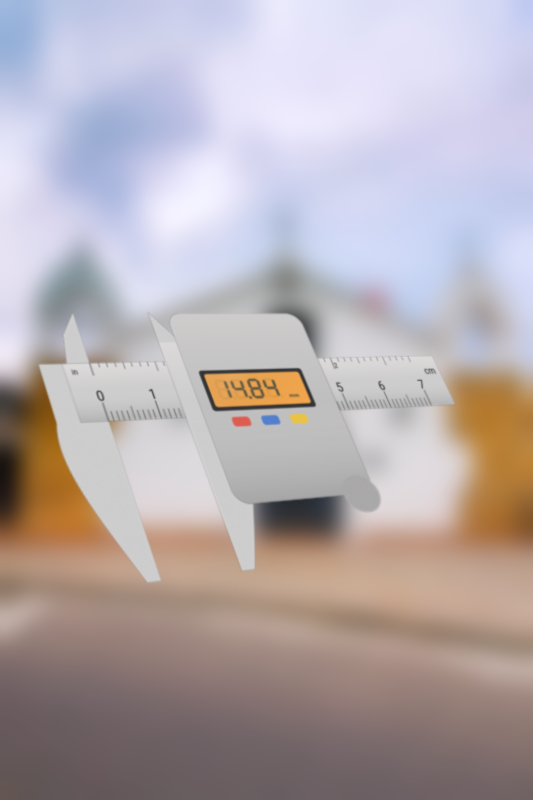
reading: 14.84 mm
